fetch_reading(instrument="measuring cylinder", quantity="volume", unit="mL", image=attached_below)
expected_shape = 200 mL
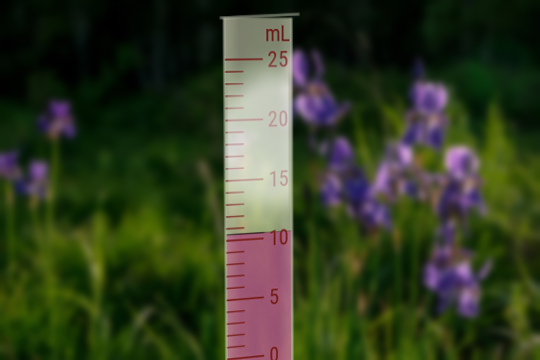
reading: 10.5 mL
